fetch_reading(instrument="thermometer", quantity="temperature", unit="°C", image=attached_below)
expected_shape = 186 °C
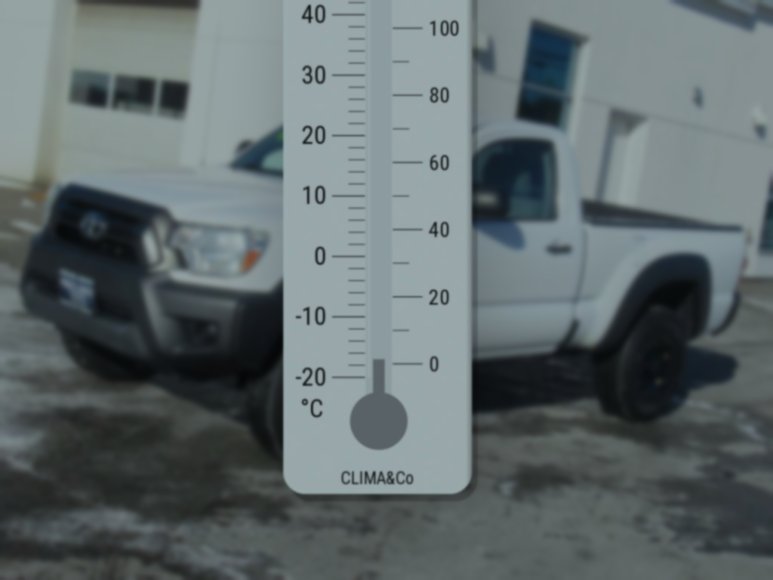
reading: -17 °C
